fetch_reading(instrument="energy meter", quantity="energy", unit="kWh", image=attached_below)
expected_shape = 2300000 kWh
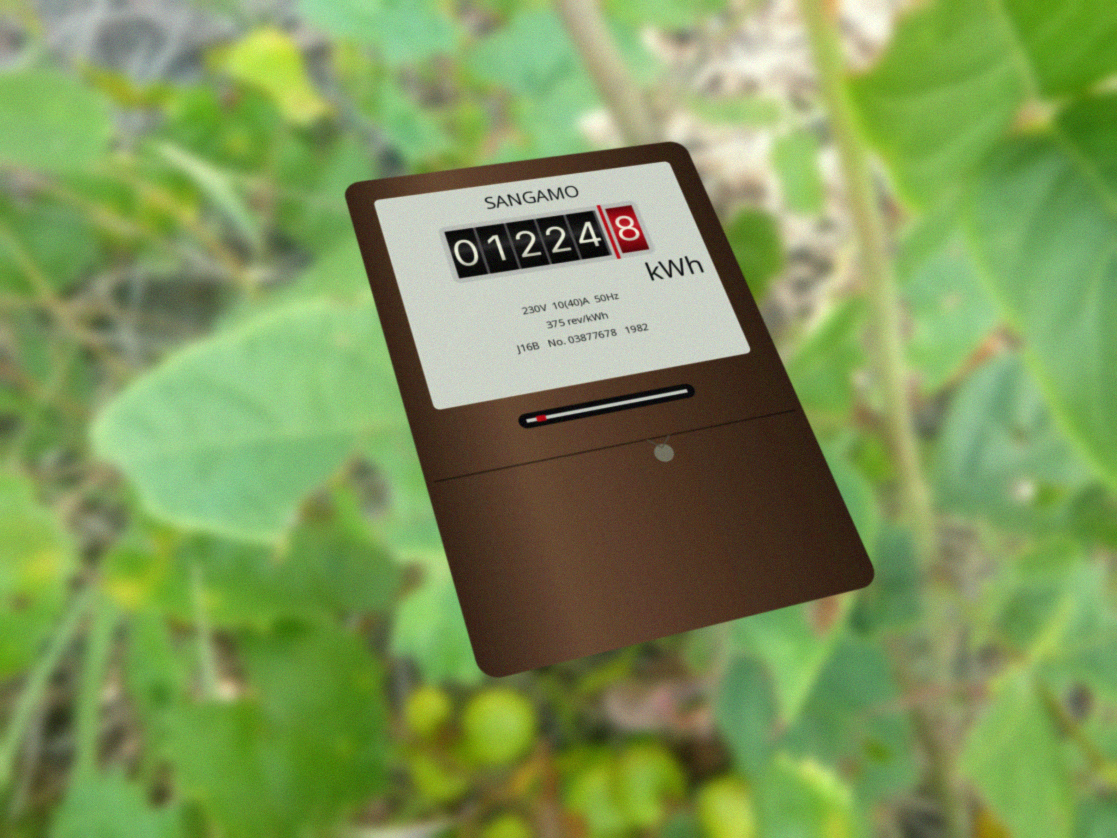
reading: 1224.8 kWh
